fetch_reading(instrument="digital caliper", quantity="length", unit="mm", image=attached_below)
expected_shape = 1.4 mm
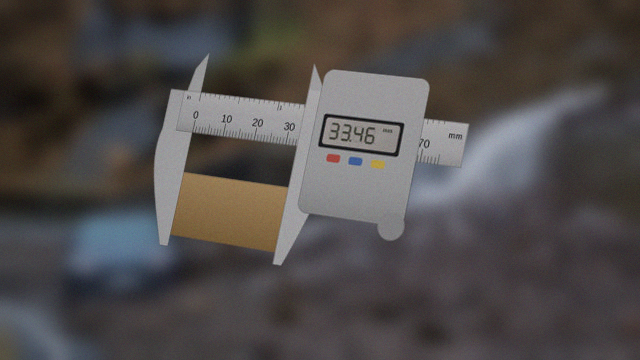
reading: 33.46 mm
